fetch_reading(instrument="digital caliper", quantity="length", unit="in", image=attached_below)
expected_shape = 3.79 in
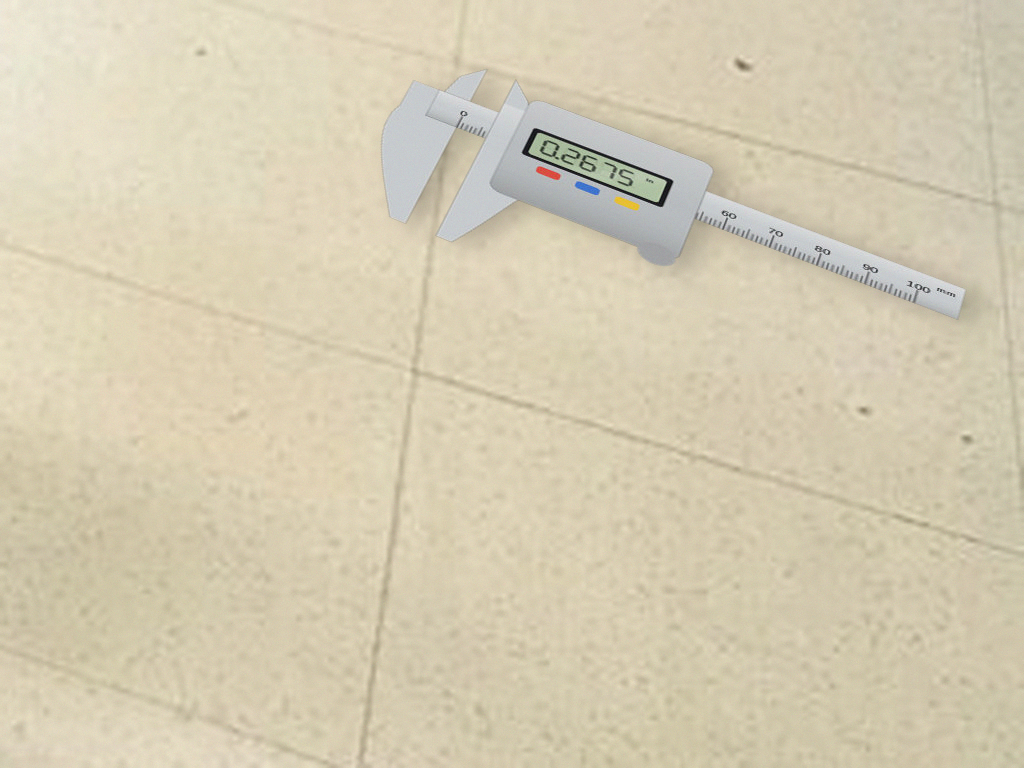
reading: 0.2675 in
